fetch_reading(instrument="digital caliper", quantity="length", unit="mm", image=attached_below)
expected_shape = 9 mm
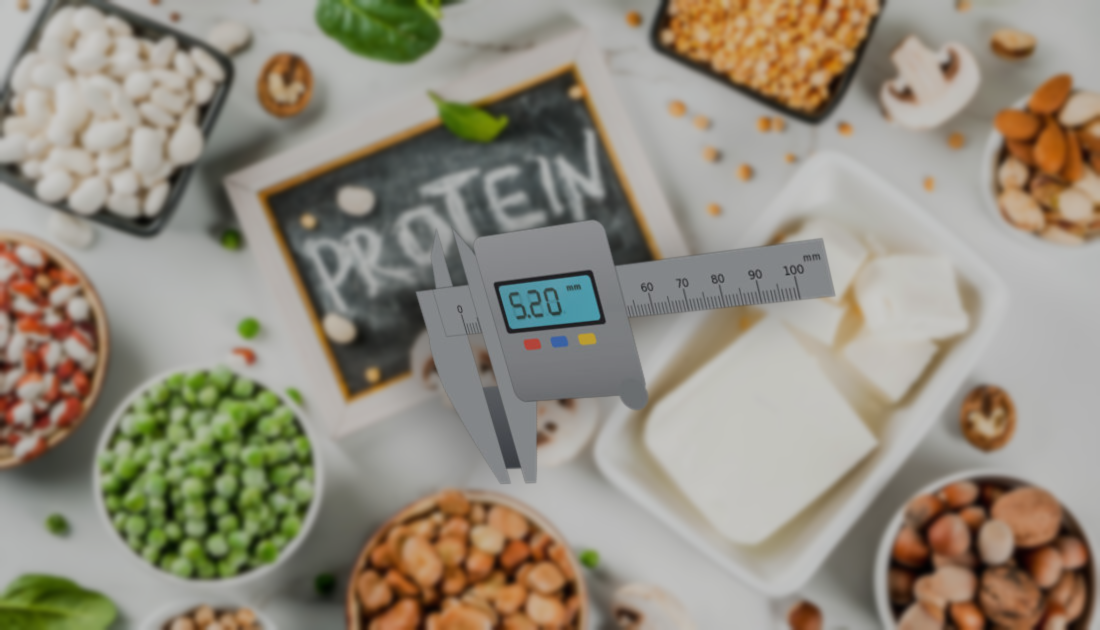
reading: 5.20 mm
